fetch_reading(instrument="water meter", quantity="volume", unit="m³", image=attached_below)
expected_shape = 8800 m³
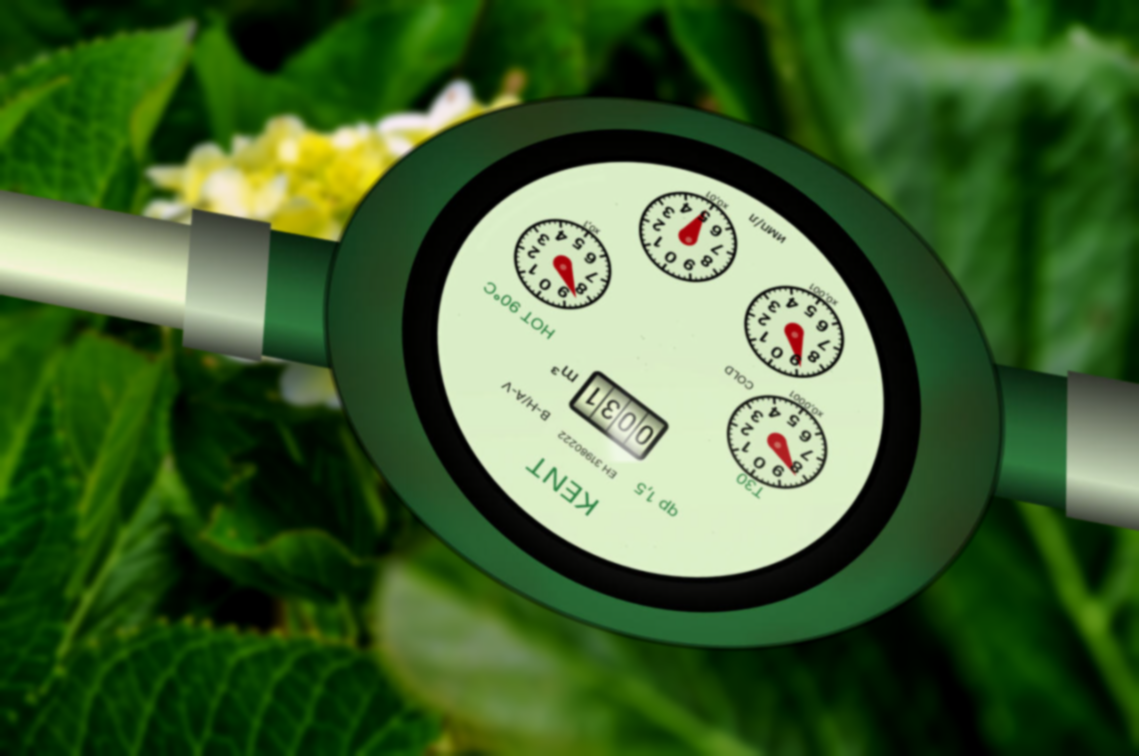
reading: 31.8488 m³
